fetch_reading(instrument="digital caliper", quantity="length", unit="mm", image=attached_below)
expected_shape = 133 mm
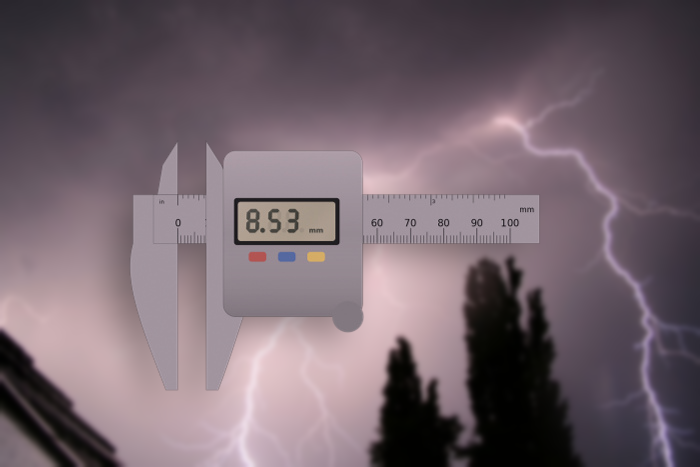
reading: 8.53 mm
